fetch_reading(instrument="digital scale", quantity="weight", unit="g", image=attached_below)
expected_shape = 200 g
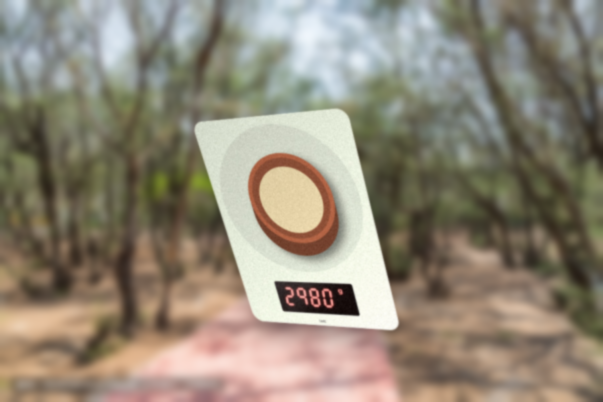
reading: 2980 g
